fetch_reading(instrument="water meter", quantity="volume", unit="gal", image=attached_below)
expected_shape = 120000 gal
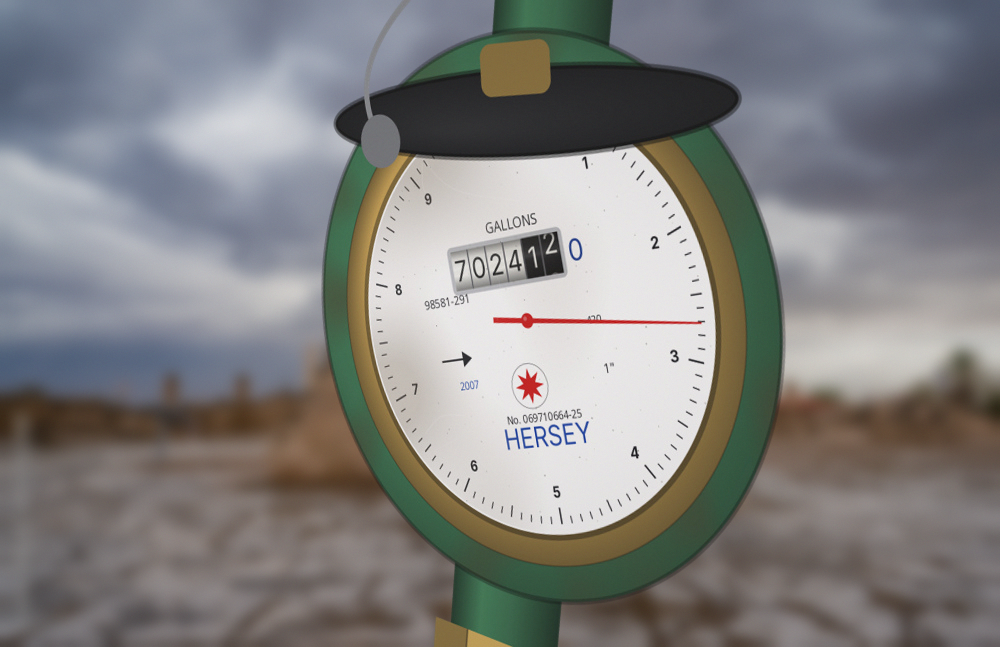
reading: 7024122.7 gal
